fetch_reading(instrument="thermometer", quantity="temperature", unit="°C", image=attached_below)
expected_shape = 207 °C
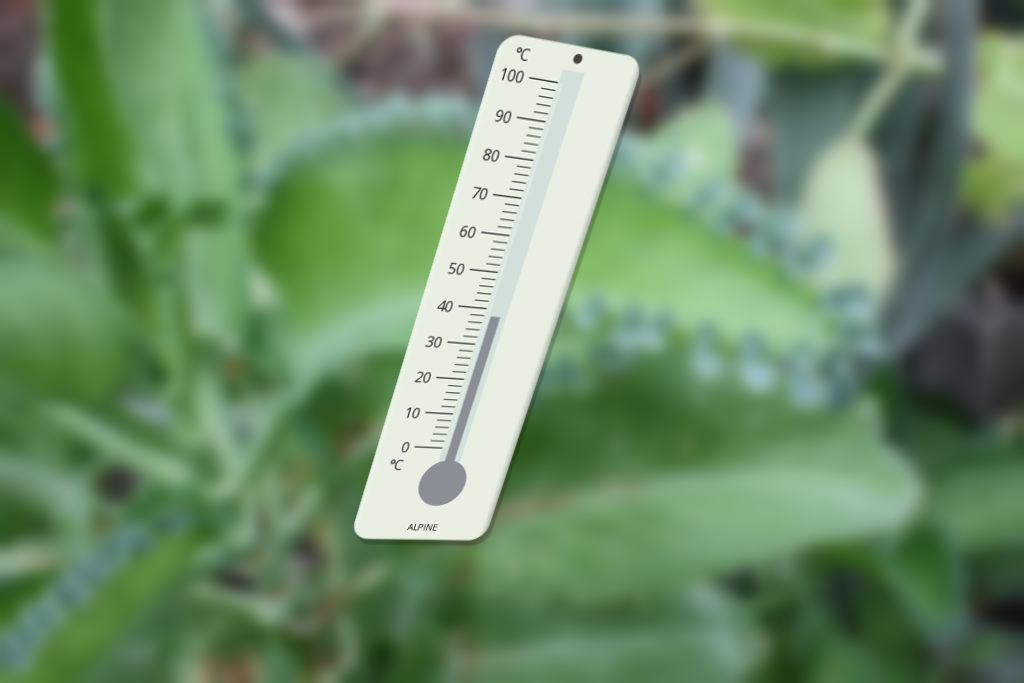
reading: 38 °C
